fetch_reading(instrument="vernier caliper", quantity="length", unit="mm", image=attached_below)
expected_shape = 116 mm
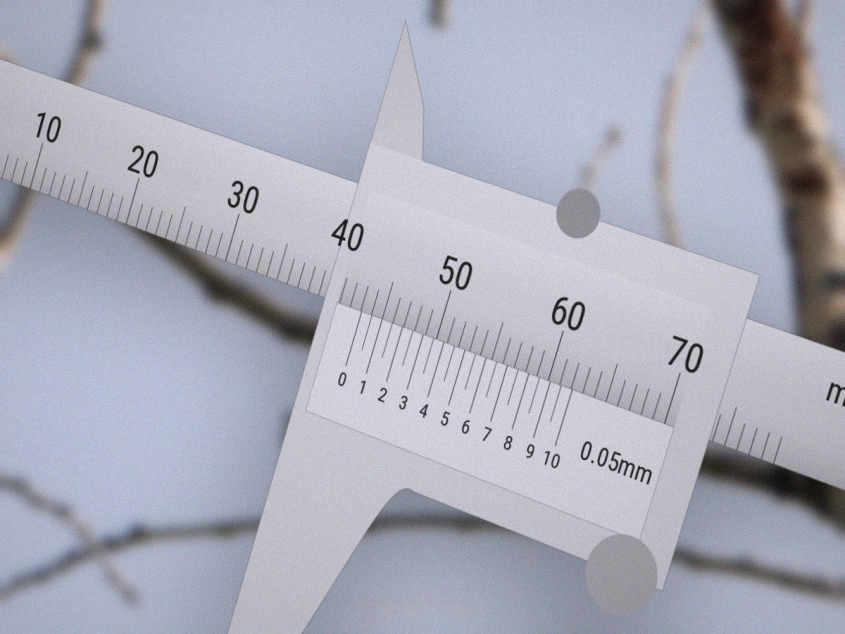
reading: 43.1 mm
